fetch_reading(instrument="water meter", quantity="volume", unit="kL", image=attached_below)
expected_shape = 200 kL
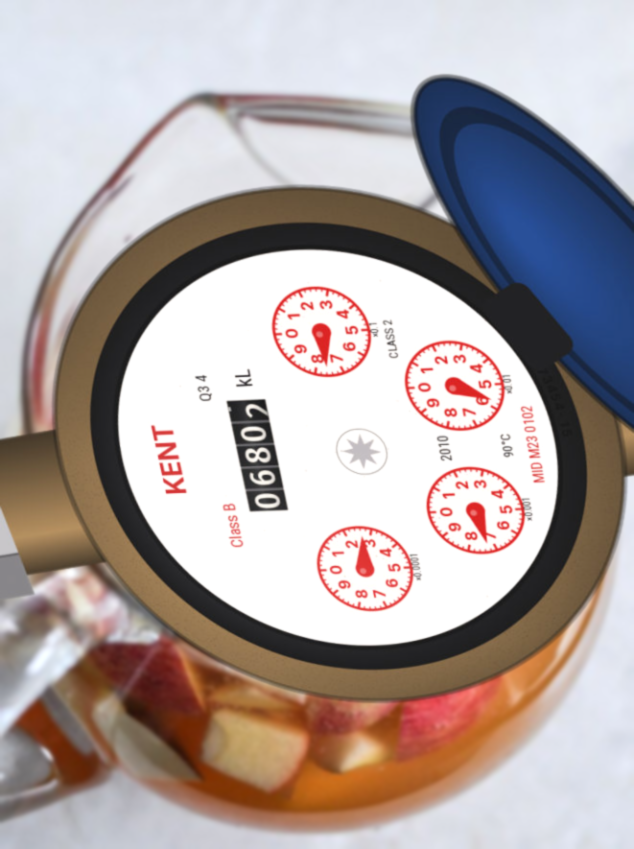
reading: 6801.7572 kL
